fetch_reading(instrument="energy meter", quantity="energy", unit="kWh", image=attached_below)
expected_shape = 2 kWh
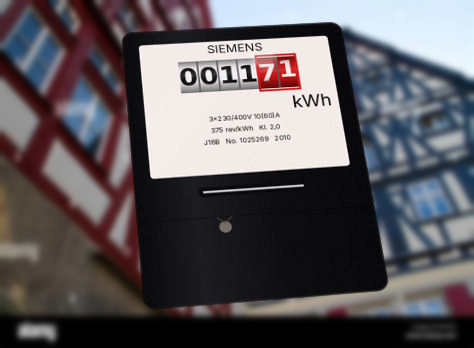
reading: 11.71 kWh
